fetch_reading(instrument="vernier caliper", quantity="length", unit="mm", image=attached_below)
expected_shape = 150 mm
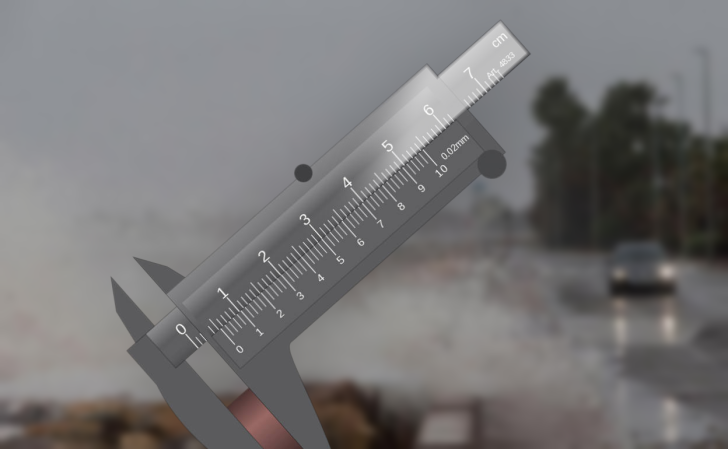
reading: 5.4 mm
